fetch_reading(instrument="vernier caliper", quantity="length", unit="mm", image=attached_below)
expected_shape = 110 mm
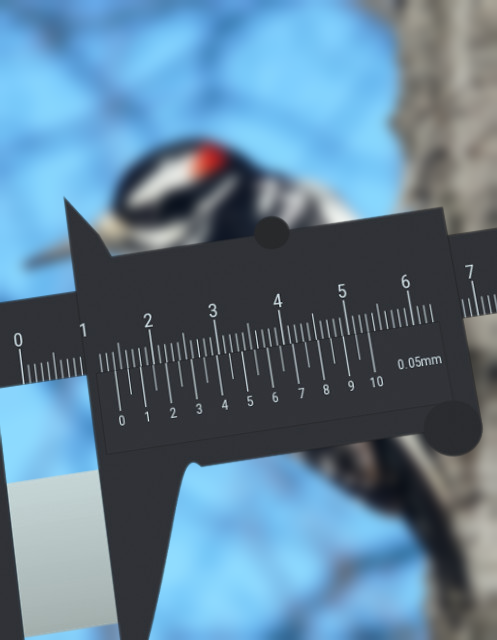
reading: 14.0 mm
